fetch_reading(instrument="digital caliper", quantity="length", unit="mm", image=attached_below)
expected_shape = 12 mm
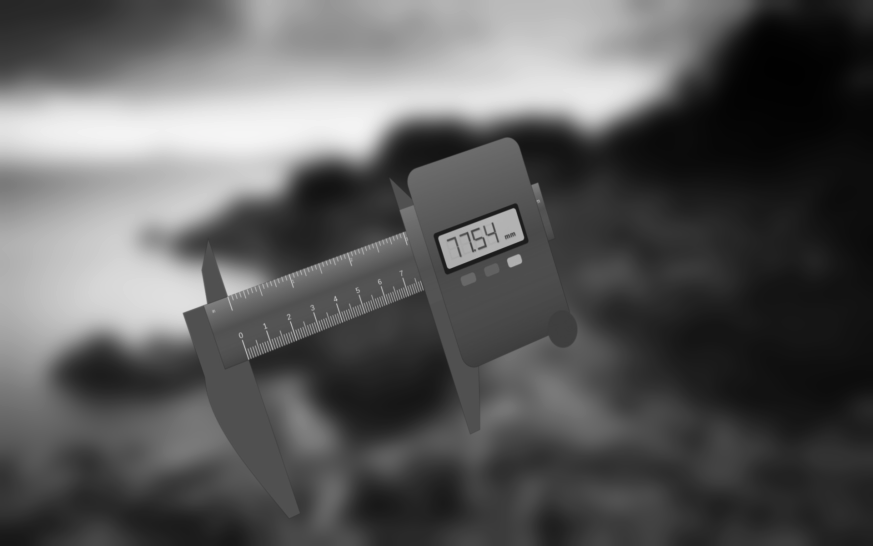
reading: 77.54 mm
